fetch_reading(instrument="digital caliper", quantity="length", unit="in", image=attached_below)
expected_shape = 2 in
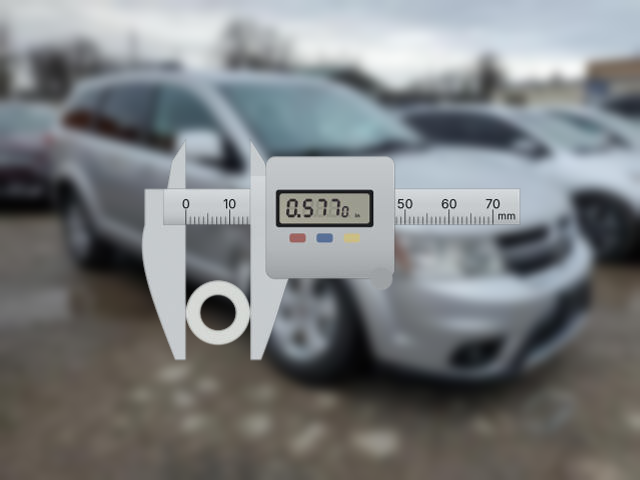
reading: 0.5770 in
